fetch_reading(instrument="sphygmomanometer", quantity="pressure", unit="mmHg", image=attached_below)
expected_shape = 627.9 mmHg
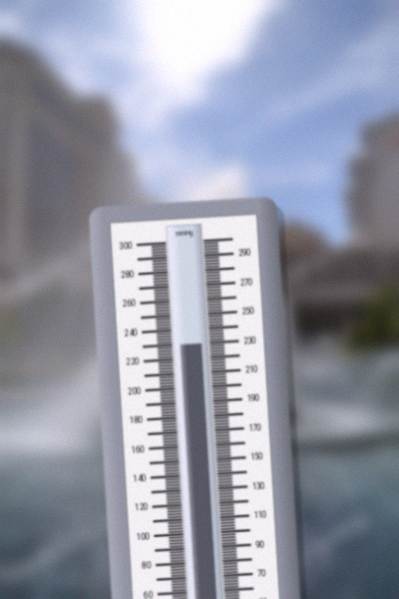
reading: 230 mmHg
